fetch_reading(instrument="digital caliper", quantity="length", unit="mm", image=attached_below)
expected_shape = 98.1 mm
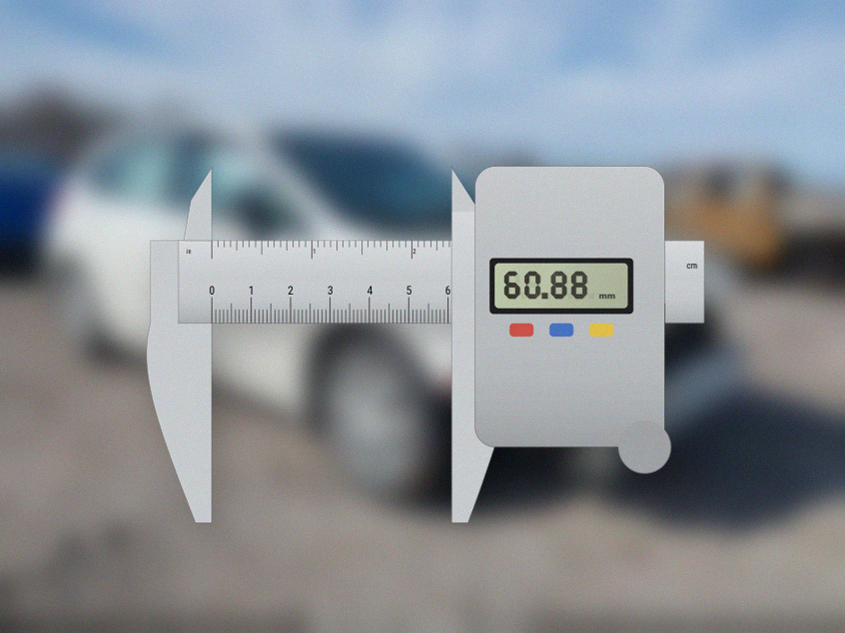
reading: 60.88 mm
